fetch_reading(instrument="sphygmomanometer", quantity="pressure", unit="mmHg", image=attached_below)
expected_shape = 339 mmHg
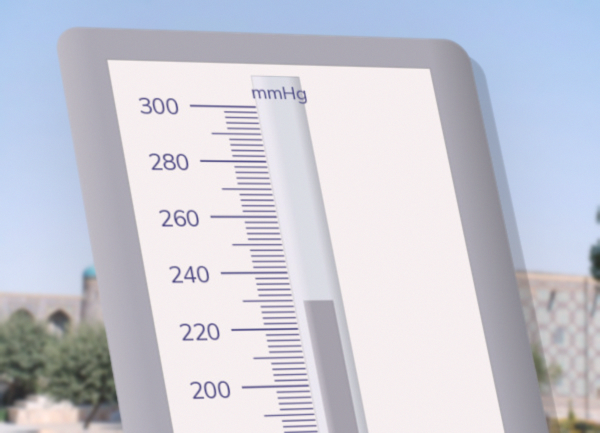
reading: 230 mmHg
